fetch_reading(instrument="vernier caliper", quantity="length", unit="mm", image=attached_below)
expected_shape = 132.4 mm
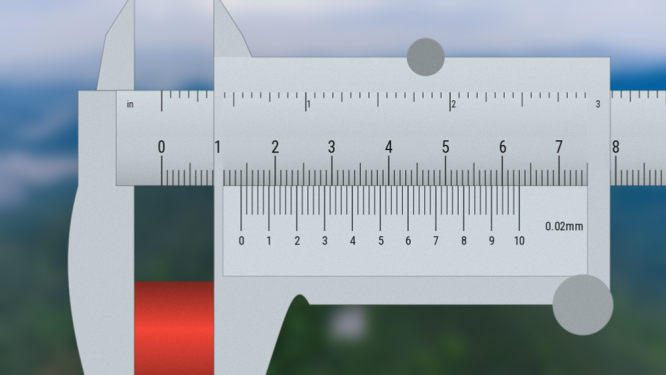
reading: 14.0 mm
